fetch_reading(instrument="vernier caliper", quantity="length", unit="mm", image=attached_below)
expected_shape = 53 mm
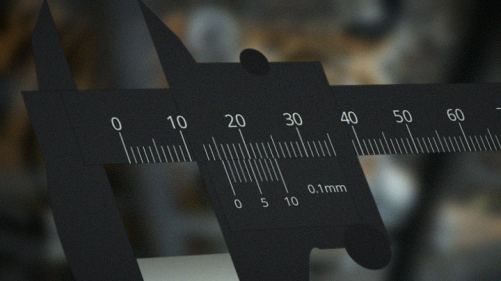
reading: 15.2 mm
